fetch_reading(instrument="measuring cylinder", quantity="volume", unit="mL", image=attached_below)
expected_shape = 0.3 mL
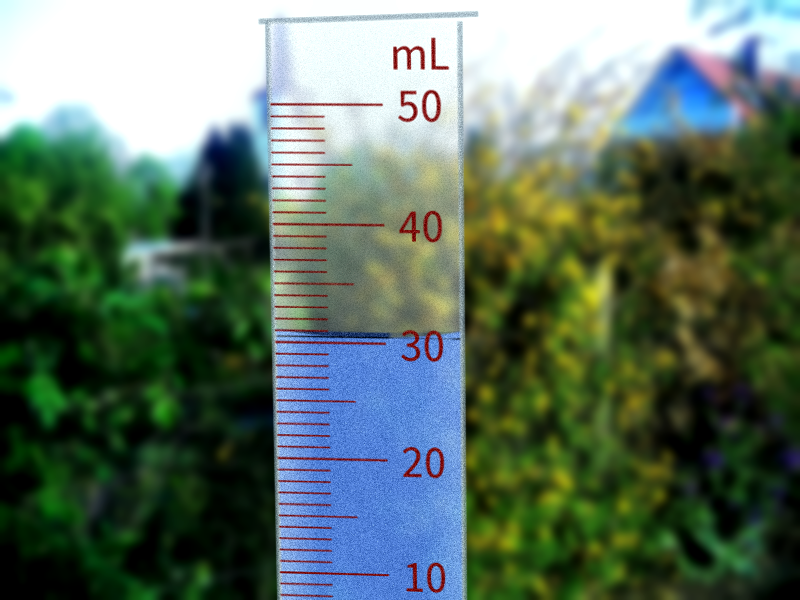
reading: 30.5 mL
